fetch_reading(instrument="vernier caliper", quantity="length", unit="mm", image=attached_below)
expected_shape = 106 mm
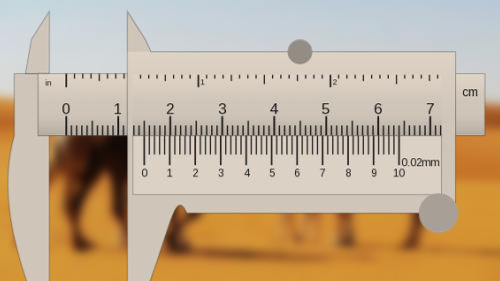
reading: 15.0 mm
